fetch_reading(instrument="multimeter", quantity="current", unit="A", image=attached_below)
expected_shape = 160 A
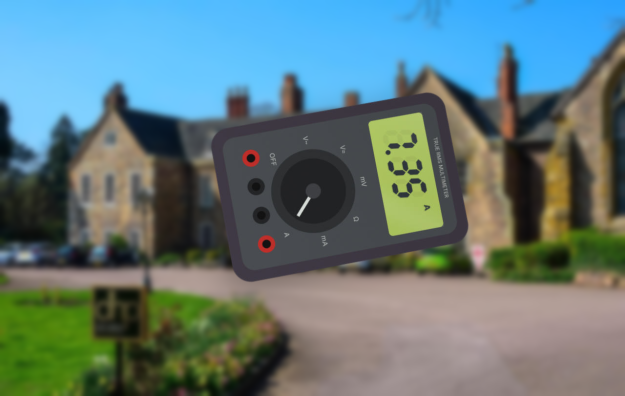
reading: 7.35 A
